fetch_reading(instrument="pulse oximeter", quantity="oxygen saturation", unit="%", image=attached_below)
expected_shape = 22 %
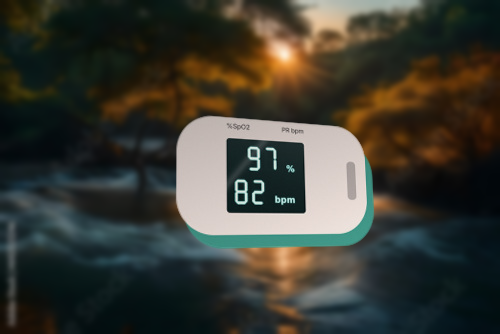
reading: 97 %
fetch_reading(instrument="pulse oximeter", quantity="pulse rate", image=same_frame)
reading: 82 bpm
